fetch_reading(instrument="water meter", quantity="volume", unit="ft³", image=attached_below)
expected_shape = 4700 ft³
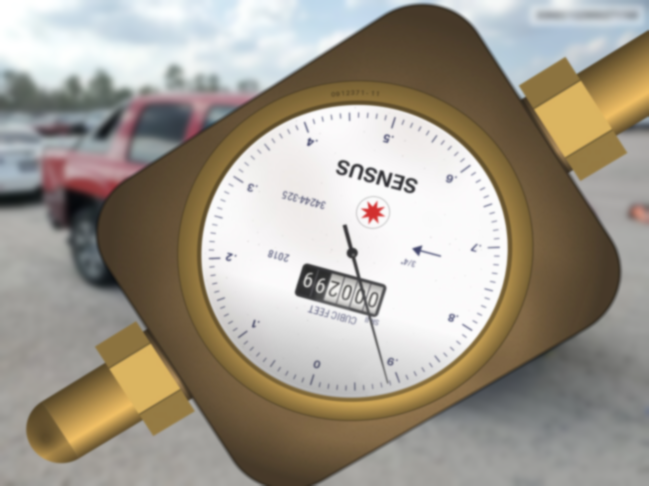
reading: 298.91 ft³
